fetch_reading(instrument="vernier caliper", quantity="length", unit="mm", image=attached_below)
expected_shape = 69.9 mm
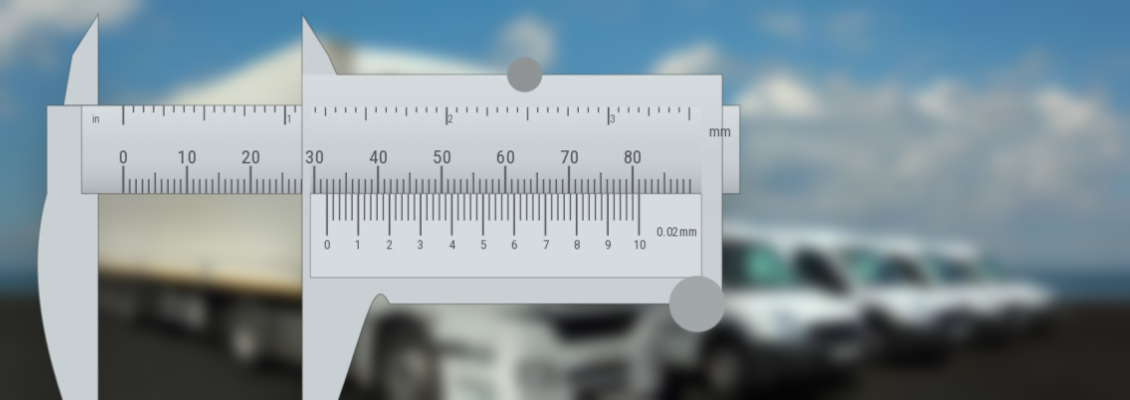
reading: 32.0 mm
